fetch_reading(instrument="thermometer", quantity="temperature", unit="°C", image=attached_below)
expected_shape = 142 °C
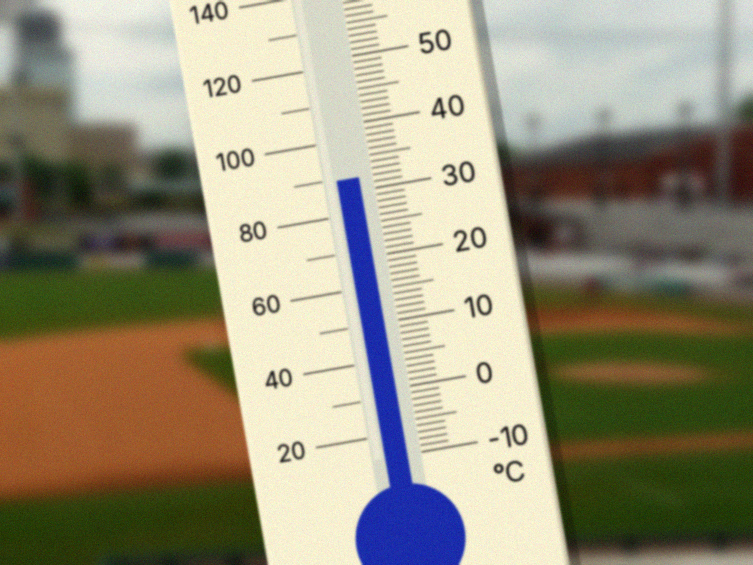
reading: 32 °C
